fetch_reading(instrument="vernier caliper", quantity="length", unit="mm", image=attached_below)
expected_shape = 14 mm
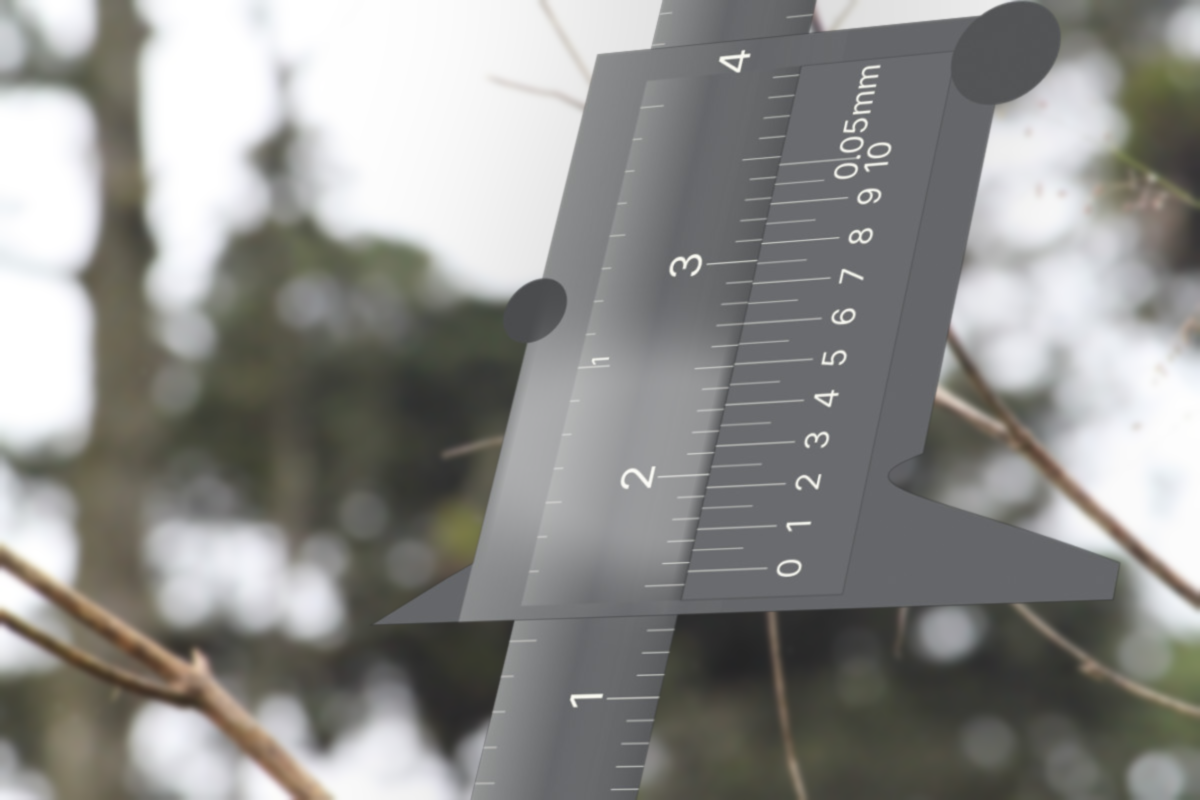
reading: 15.6 mm
